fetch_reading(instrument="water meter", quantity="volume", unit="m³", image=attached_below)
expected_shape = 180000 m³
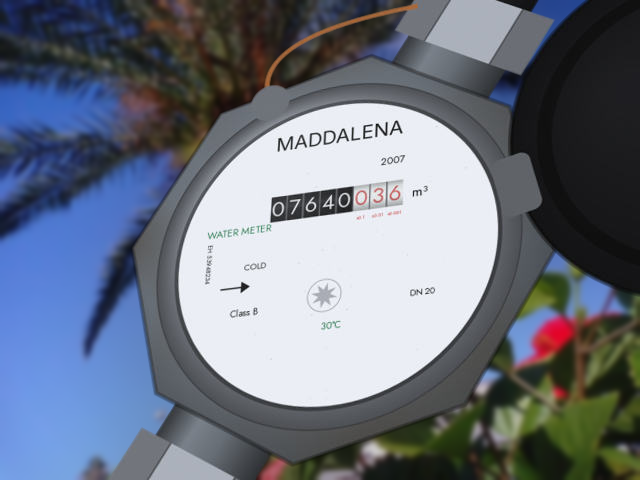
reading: 7640.036 m³
